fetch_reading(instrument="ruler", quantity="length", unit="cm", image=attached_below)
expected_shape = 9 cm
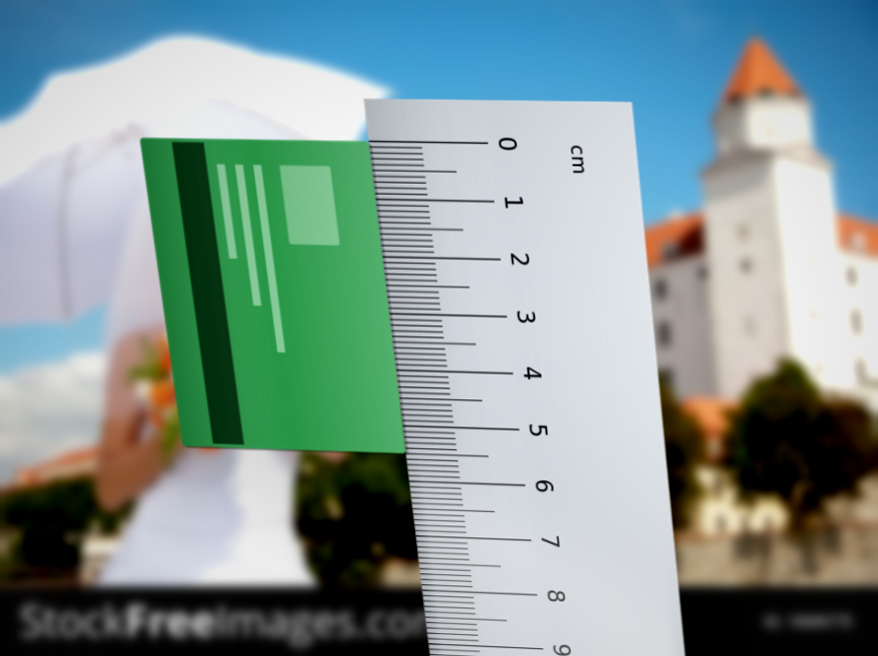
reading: 5.5 cm
